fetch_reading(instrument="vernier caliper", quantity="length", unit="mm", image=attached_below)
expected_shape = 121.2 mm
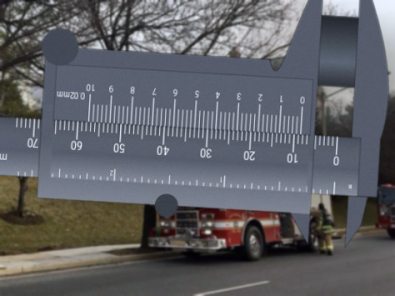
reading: 8.5 mm
